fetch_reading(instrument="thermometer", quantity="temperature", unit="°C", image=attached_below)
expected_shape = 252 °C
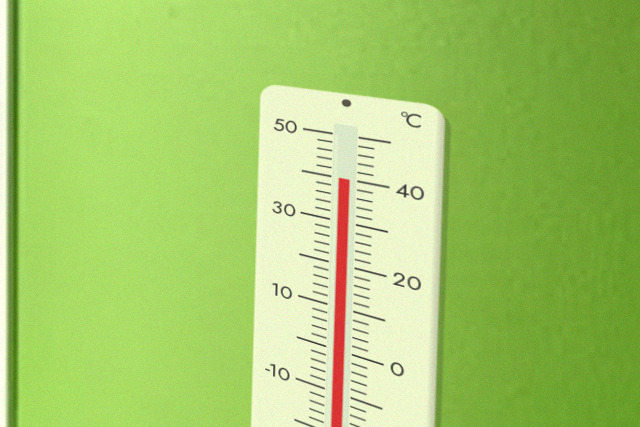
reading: 40 °C
